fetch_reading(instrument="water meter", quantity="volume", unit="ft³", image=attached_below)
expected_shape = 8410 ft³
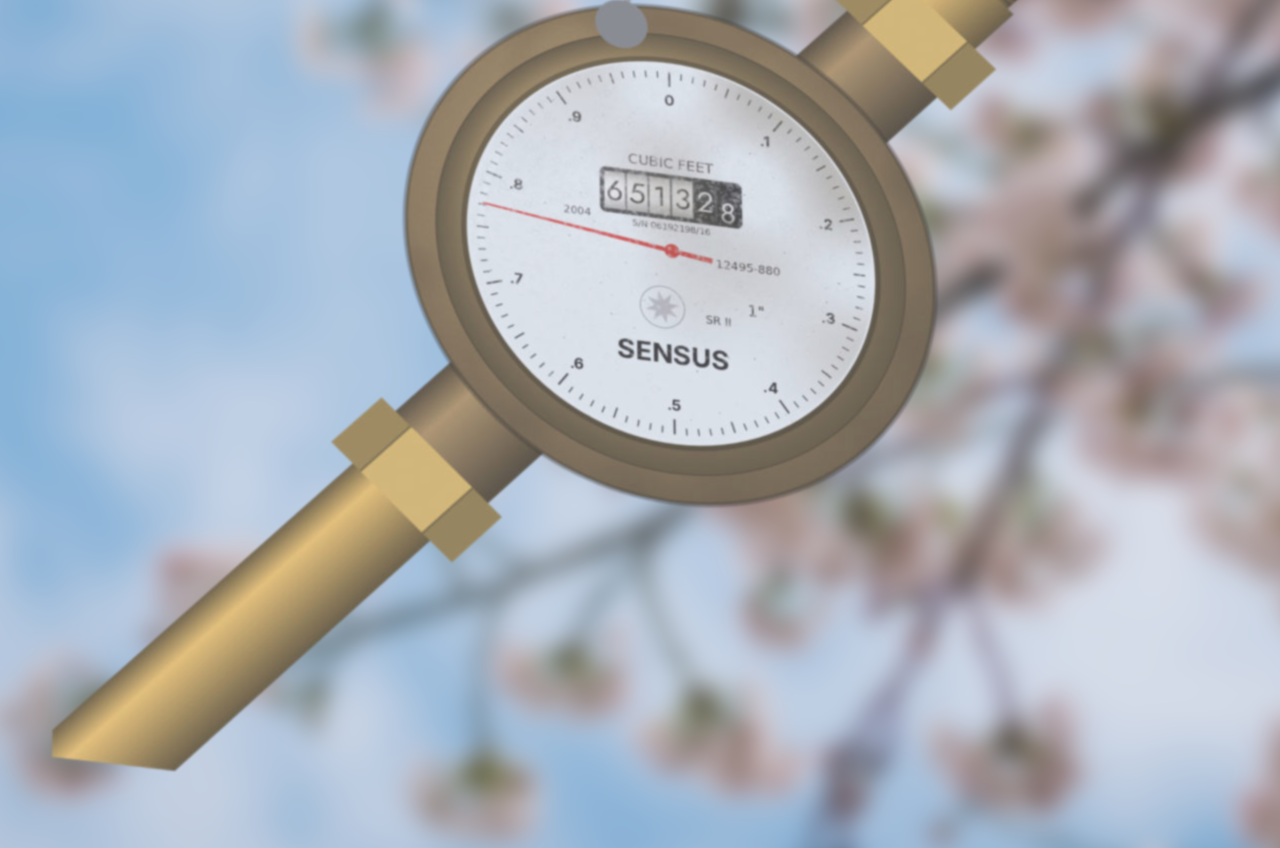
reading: 651327.77 ft³
